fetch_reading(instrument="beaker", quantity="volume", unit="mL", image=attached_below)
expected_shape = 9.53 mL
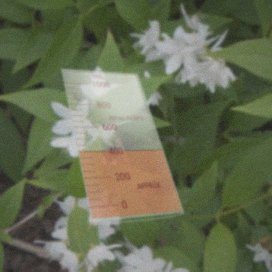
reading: 400 mL
